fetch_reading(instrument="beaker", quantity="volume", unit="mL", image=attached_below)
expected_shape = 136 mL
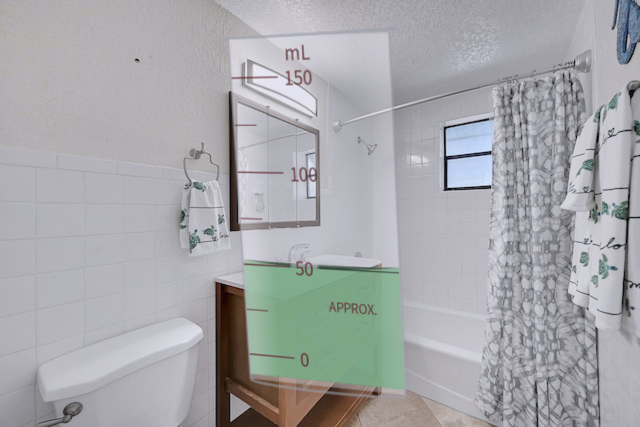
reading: 50 mL
